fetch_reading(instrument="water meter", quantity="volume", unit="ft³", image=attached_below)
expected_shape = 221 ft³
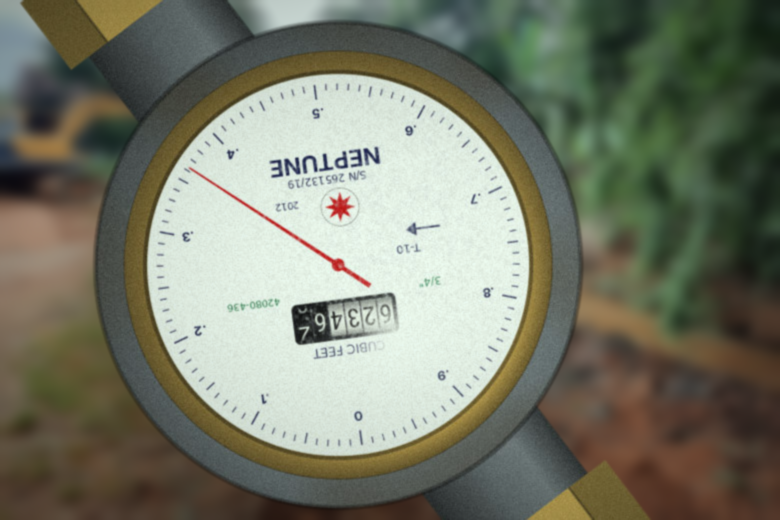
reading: 623462.36 ft³
